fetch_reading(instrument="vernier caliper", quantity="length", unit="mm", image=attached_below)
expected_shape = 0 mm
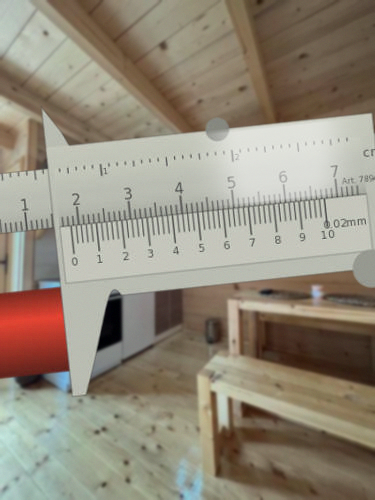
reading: 18.5 mm
